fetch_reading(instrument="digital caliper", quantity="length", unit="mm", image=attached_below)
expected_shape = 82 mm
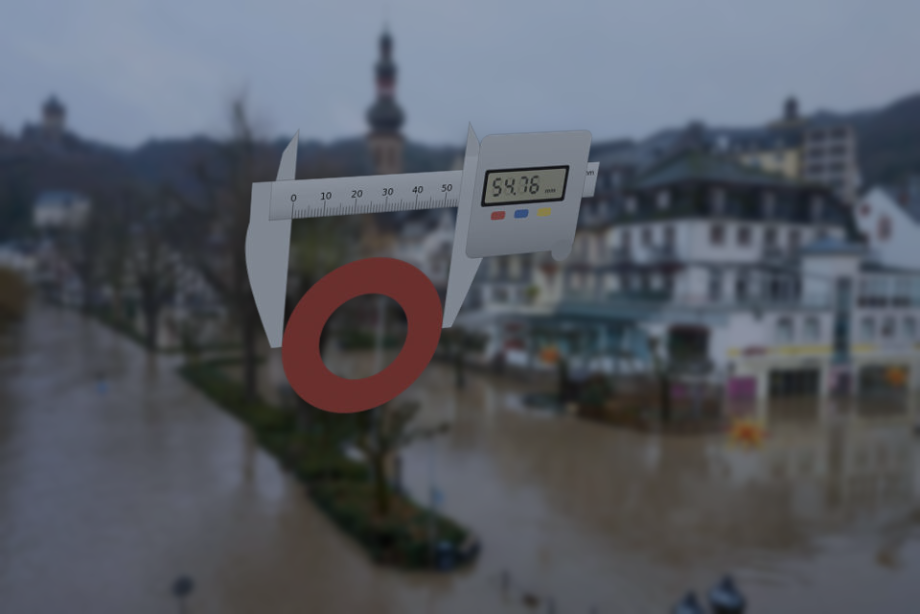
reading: 54.76 mm
